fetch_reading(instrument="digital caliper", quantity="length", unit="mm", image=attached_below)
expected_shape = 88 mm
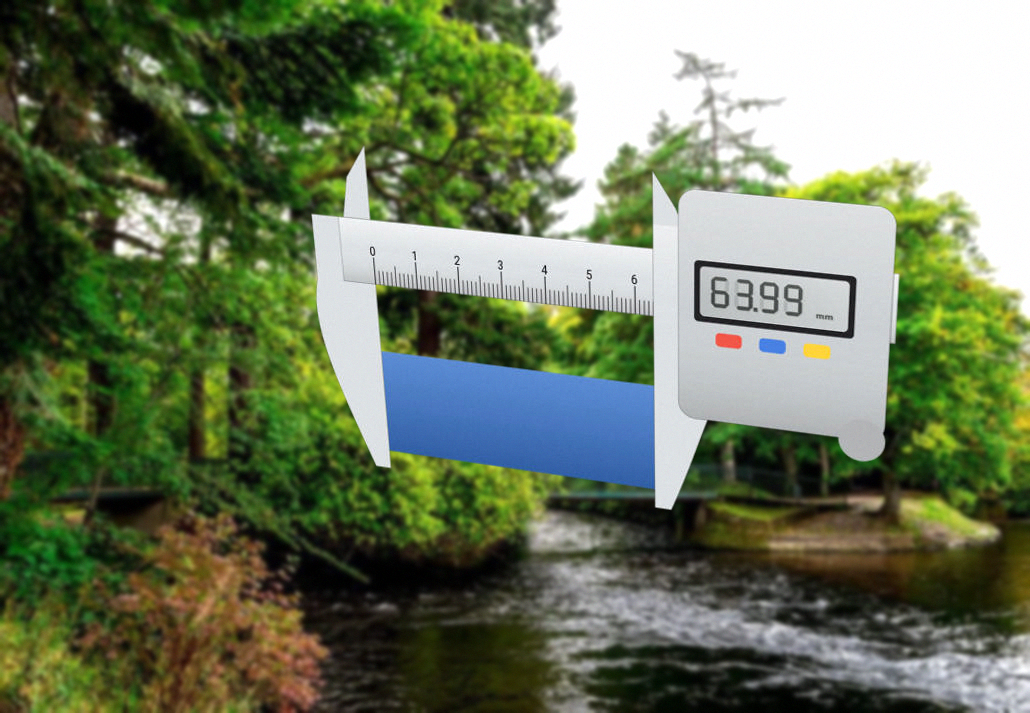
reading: 63.99 mm
